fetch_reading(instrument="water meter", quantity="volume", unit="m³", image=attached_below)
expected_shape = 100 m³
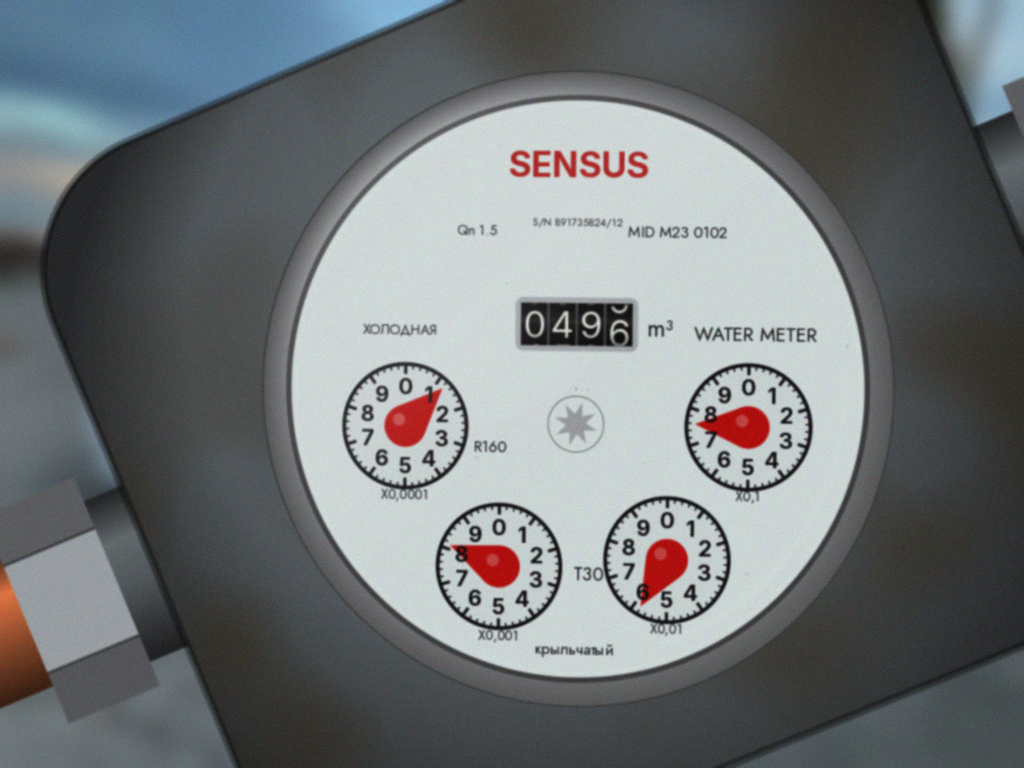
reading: 495.7581 m³
